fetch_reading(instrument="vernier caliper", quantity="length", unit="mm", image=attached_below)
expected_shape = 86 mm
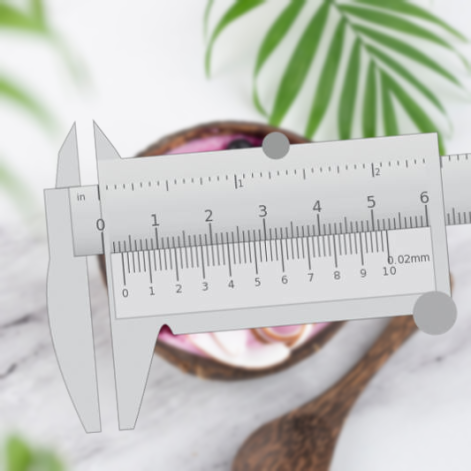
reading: 3.4 mm
